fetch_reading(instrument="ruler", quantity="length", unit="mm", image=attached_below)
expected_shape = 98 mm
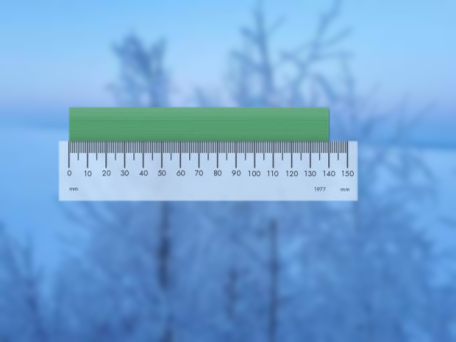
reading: 140 mm
